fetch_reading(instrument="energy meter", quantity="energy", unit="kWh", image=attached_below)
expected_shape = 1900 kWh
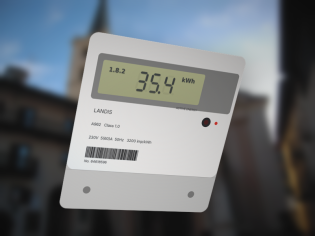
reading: 35.4 kWh
